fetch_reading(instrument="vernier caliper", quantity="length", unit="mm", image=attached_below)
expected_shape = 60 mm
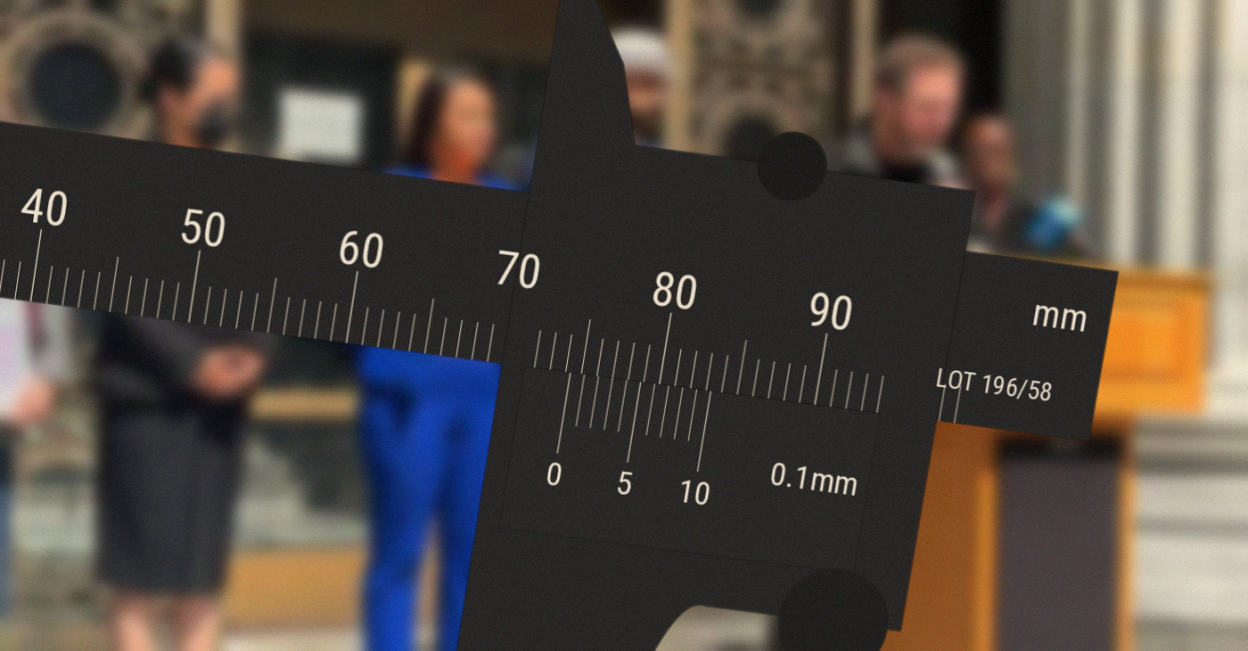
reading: 74.3 mm
